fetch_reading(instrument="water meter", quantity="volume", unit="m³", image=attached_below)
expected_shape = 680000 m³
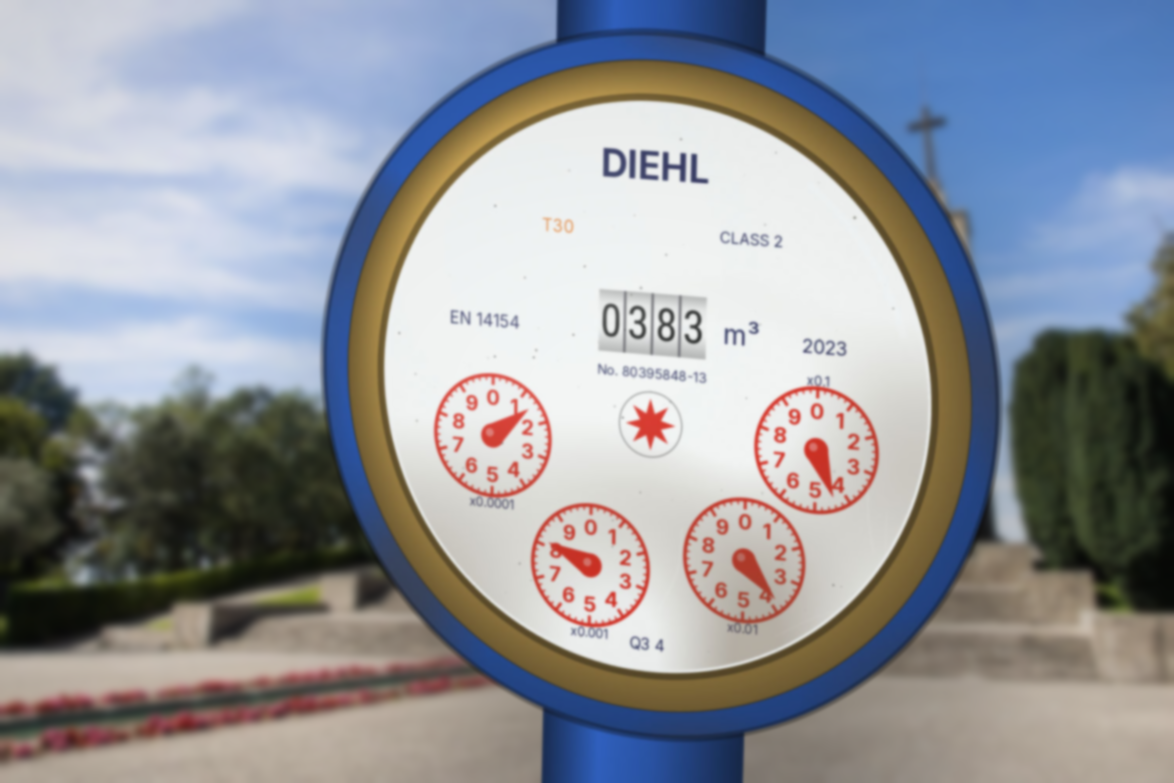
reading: 383.4381 m³
